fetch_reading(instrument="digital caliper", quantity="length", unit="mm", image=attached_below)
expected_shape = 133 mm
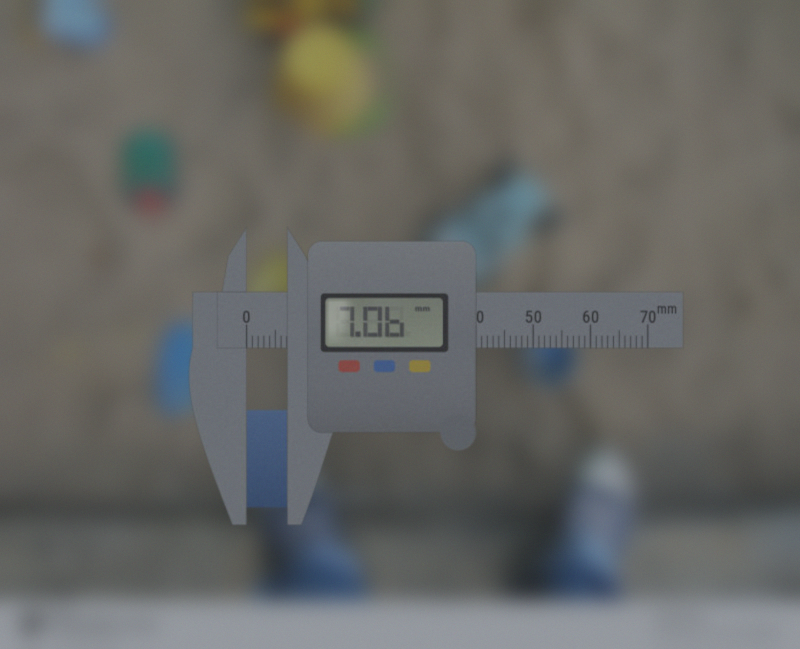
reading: 7.06 mm
